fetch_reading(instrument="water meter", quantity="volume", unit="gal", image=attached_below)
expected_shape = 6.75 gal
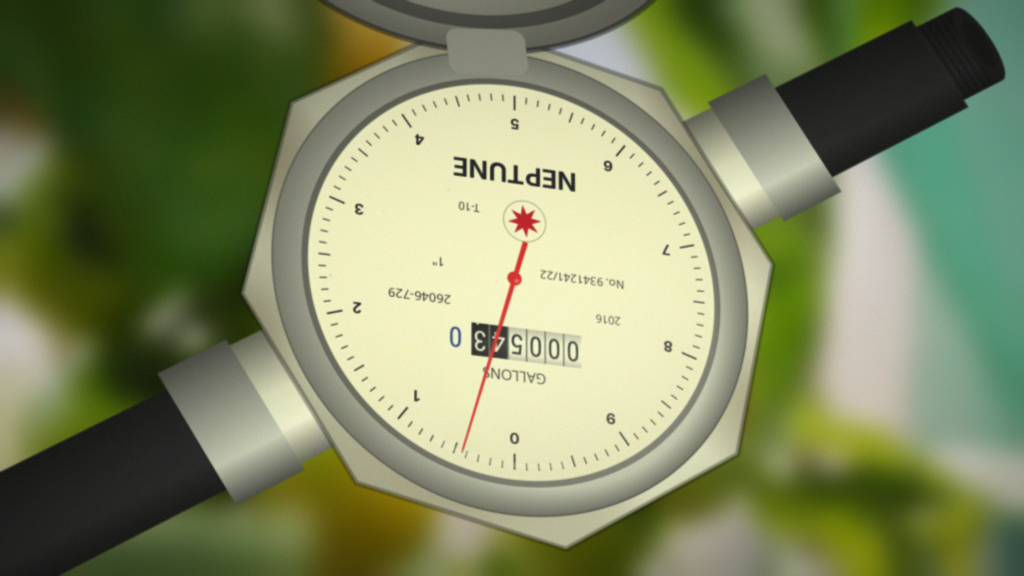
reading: 5430.4 gal
